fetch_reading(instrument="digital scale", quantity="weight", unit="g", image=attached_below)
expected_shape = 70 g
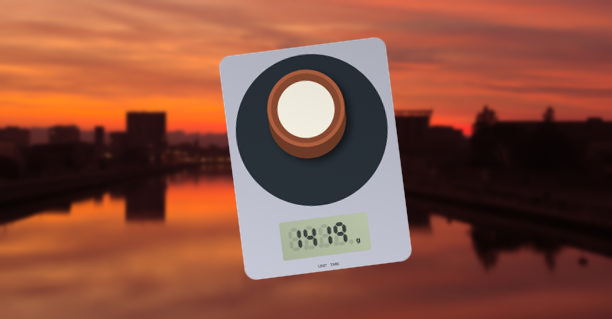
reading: 1419 g
